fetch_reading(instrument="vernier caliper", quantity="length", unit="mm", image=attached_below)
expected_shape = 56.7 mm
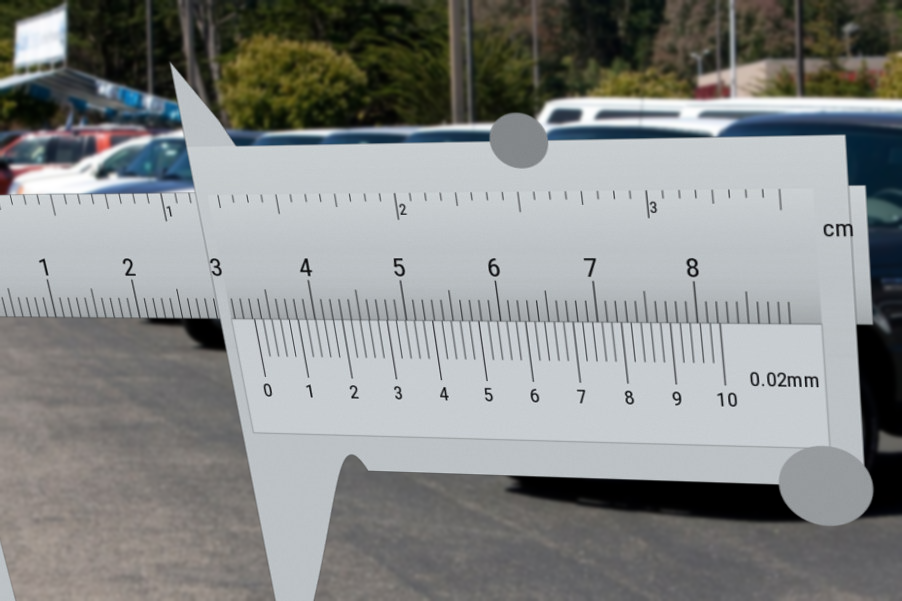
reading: 33.2 mm
